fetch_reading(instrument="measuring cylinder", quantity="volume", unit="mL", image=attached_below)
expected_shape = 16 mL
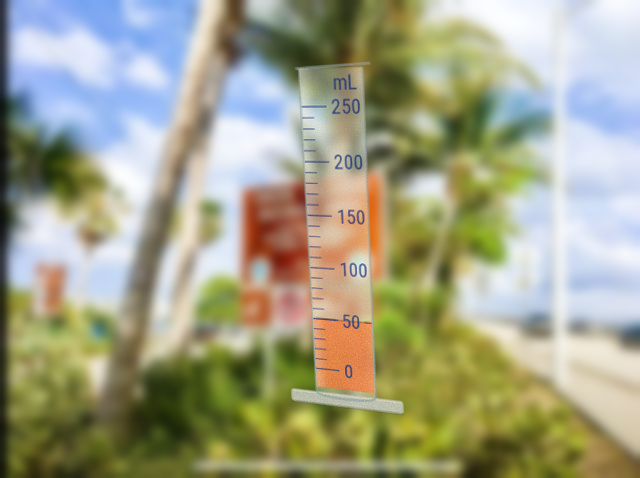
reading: 50 mL
